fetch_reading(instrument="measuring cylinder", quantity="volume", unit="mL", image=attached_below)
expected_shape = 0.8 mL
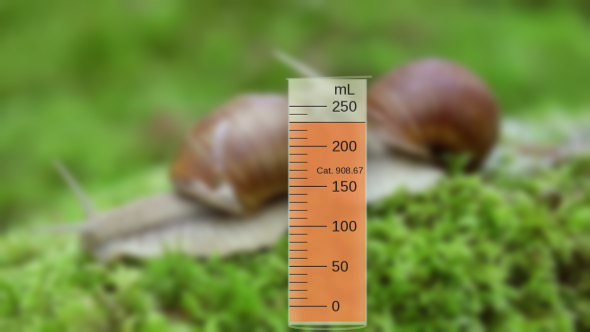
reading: 230 mL
